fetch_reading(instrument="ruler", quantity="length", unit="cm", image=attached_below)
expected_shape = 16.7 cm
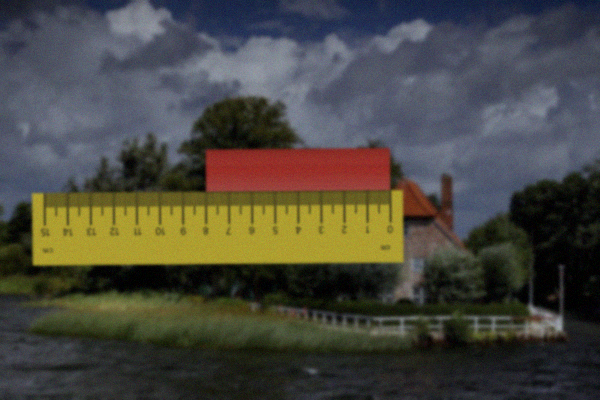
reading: 8 cm
